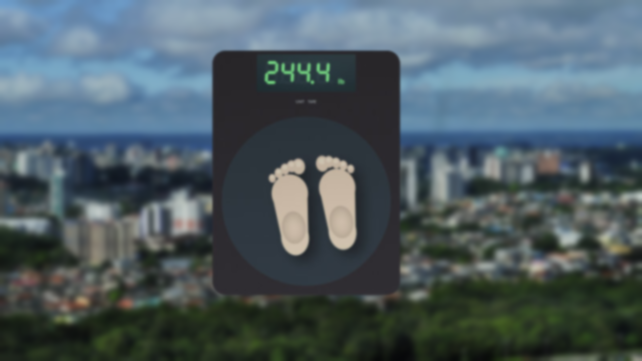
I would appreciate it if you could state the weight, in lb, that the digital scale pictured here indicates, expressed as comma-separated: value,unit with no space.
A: 244.4,lb
